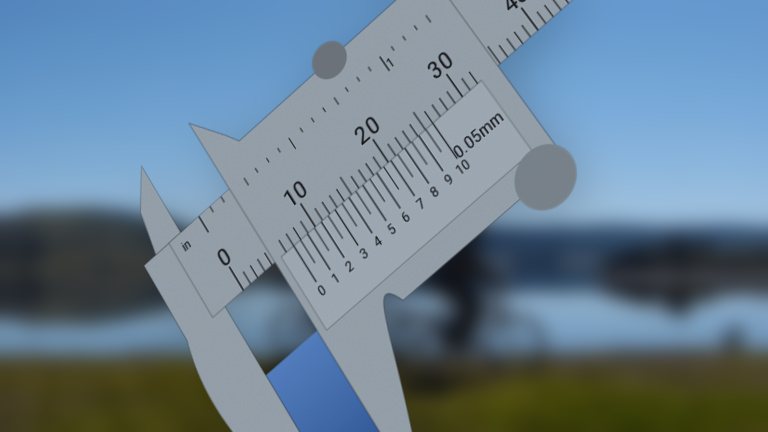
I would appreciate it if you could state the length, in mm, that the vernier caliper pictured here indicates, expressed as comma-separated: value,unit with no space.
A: 7.0,mm
